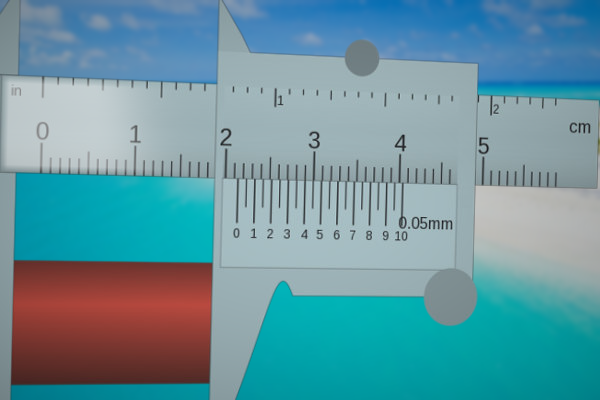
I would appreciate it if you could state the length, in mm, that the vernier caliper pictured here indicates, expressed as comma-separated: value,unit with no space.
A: 21.4,mm
